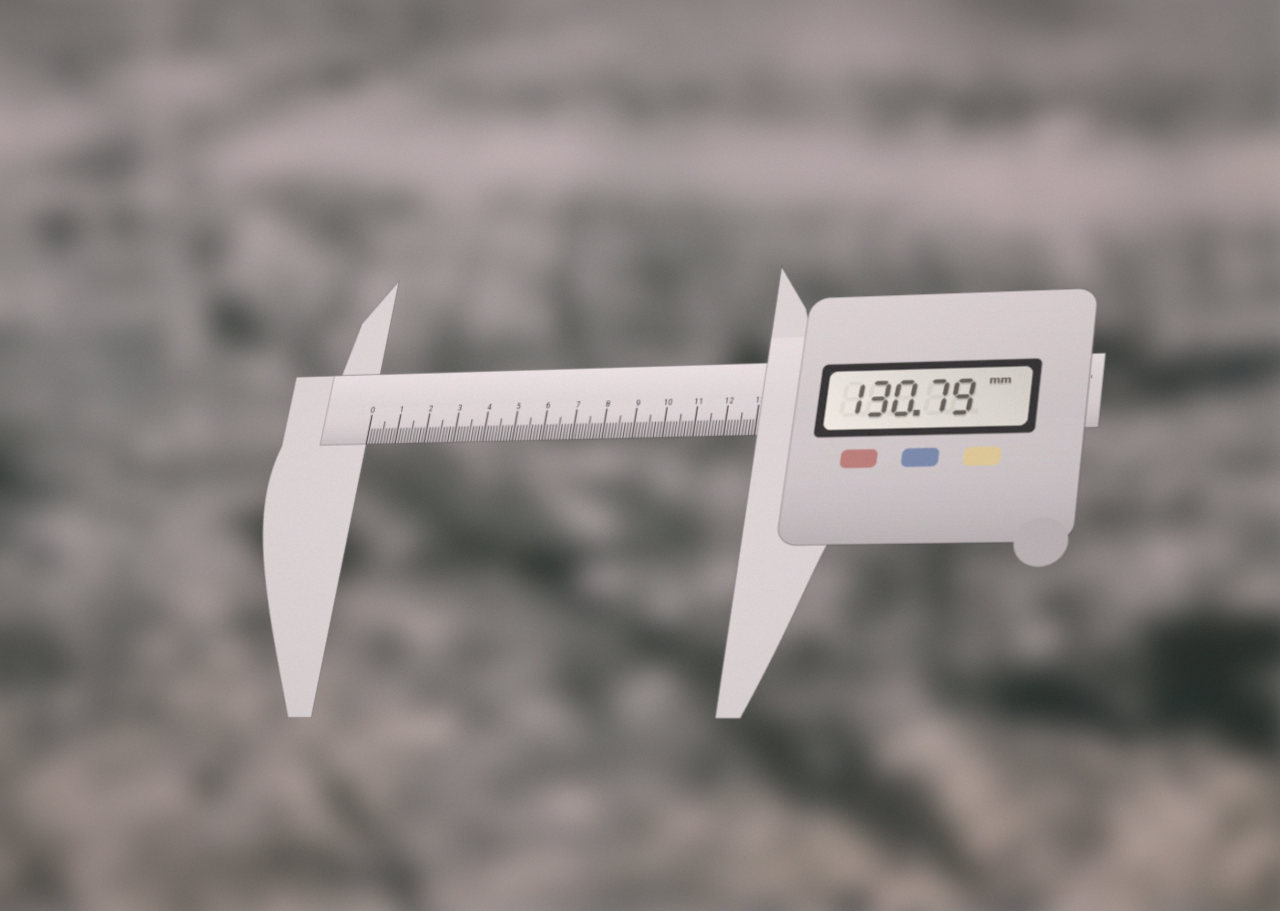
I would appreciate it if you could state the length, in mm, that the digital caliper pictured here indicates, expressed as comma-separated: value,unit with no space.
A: 130.79,mm
